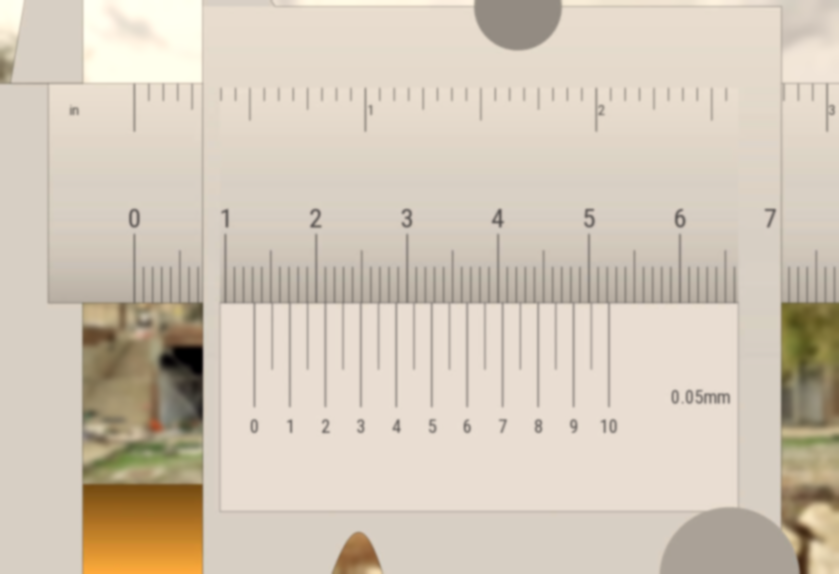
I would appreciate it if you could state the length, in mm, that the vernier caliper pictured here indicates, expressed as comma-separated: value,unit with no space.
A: 13.2,mm
